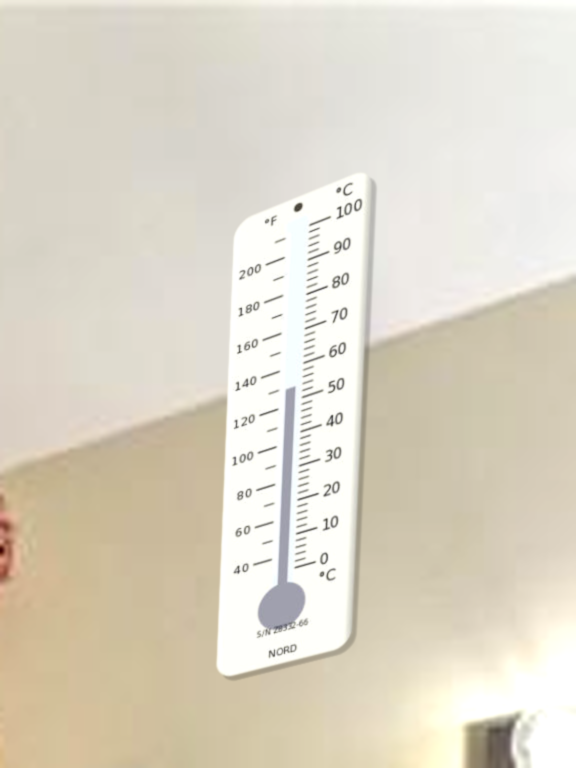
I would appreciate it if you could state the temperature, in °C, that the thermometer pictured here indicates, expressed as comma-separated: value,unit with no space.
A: 54,°C
